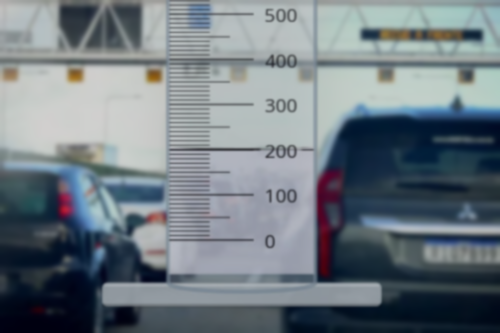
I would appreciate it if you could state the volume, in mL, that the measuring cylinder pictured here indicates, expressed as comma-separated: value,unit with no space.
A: 200,mL
